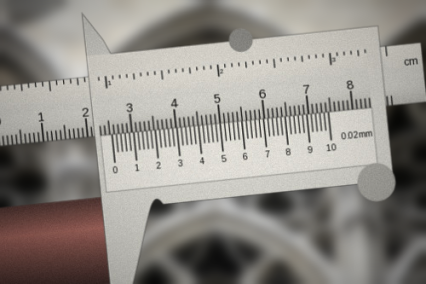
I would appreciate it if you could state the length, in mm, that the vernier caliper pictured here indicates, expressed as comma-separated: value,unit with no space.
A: 25.5,mm
